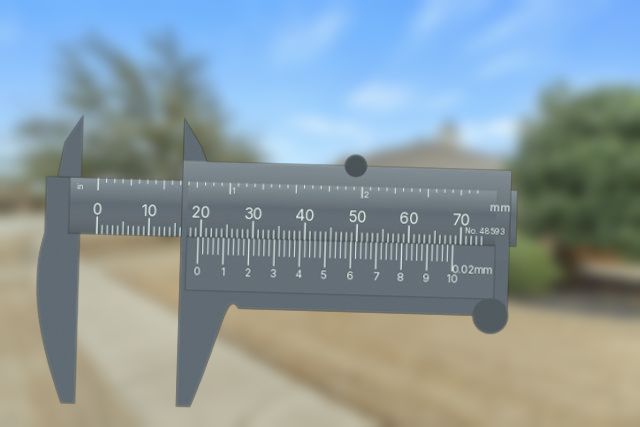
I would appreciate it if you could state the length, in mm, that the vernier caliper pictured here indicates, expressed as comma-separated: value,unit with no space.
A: 19.5,mm
